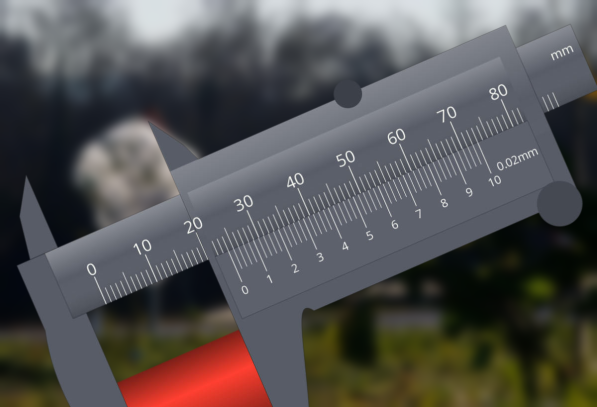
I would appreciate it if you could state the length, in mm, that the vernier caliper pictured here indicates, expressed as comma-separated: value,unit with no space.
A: 24.0,mm
